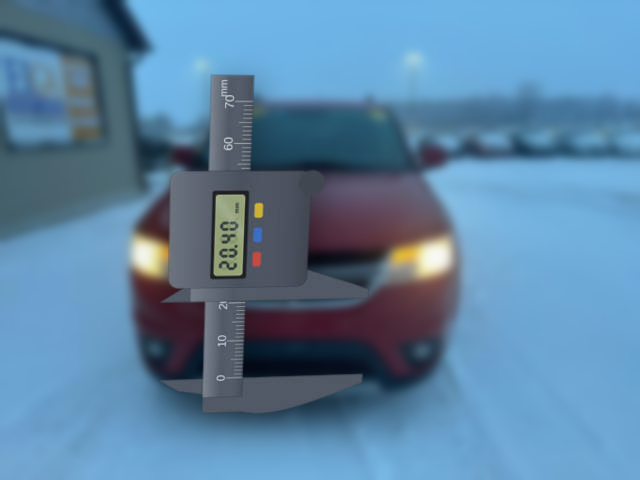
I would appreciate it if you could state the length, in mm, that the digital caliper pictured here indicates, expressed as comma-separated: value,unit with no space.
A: 20.40,mm
